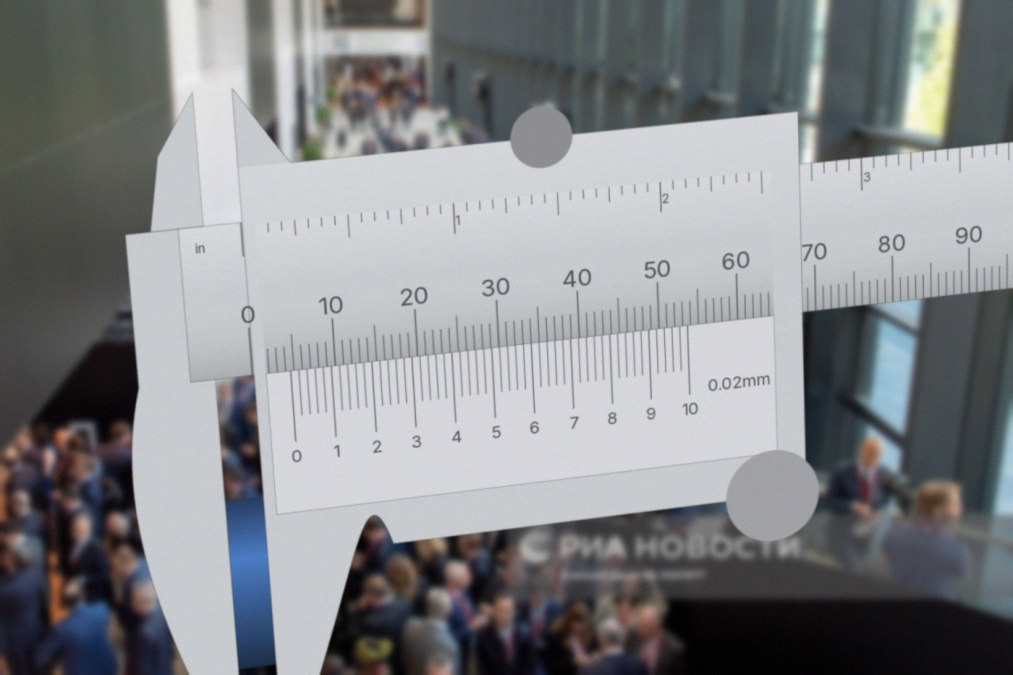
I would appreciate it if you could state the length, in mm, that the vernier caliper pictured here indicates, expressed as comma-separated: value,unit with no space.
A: 4.6,mm
